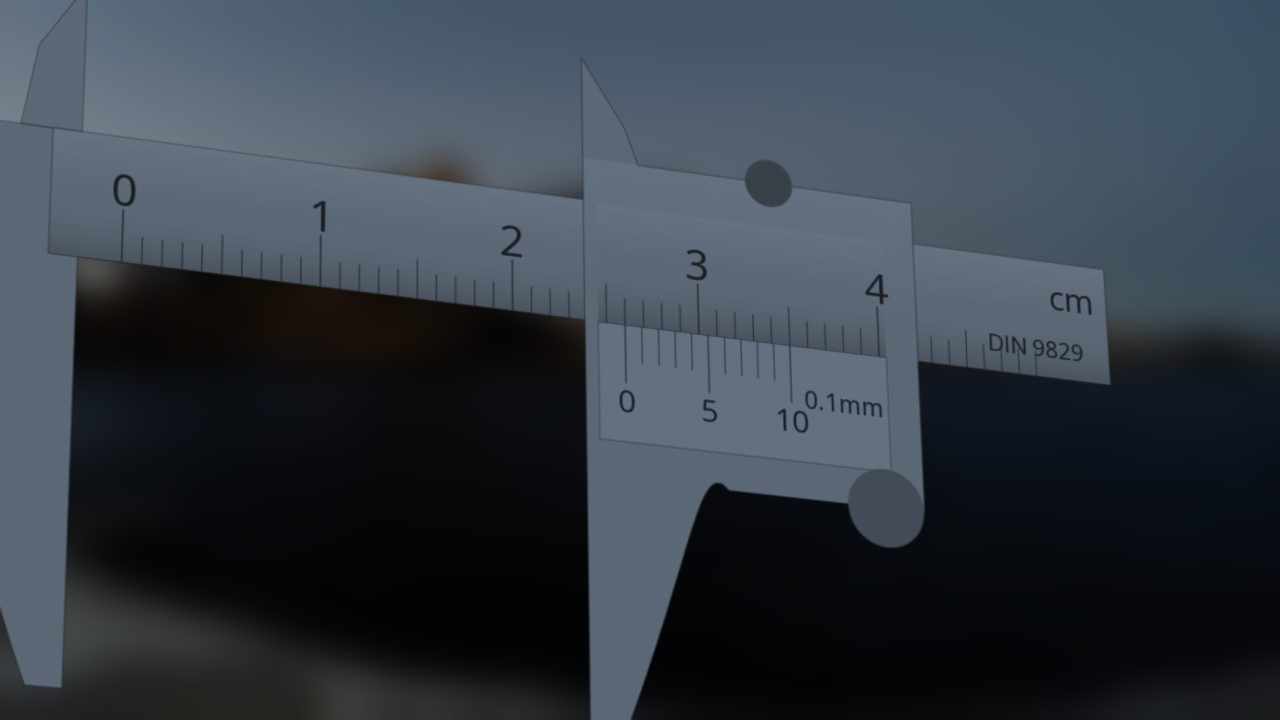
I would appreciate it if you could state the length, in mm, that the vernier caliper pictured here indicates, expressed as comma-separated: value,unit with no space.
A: 26.0,mm
